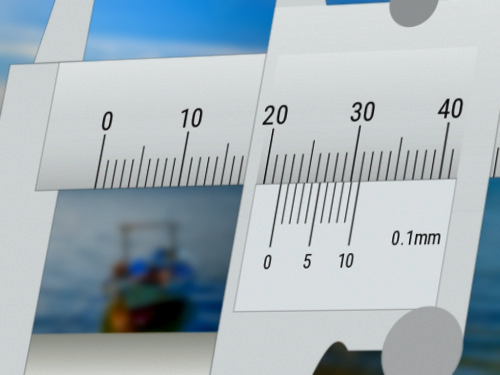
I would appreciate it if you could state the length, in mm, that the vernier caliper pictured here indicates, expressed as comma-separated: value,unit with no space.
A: 22.0,mm
